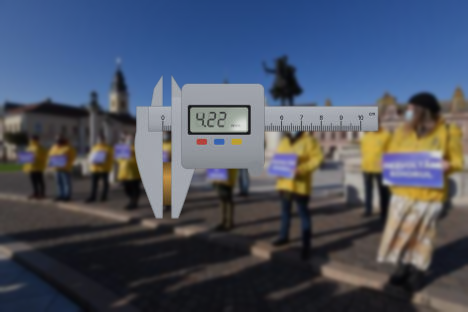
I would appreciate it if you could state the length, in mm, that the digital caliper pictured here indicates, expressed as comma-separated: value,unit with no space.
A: 4.22,mm
